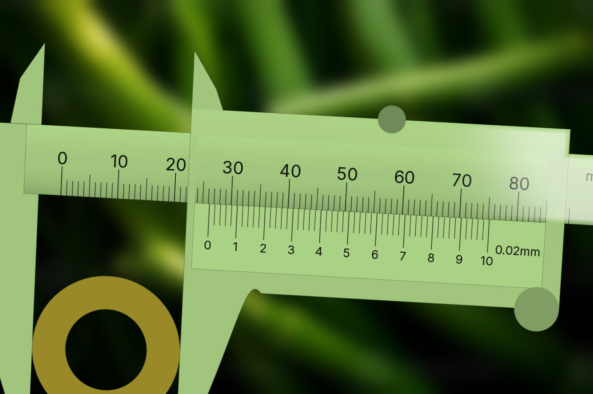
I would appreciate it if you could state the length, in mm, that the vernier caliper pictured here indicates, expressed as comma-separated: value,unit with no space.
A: 26.2,mm
